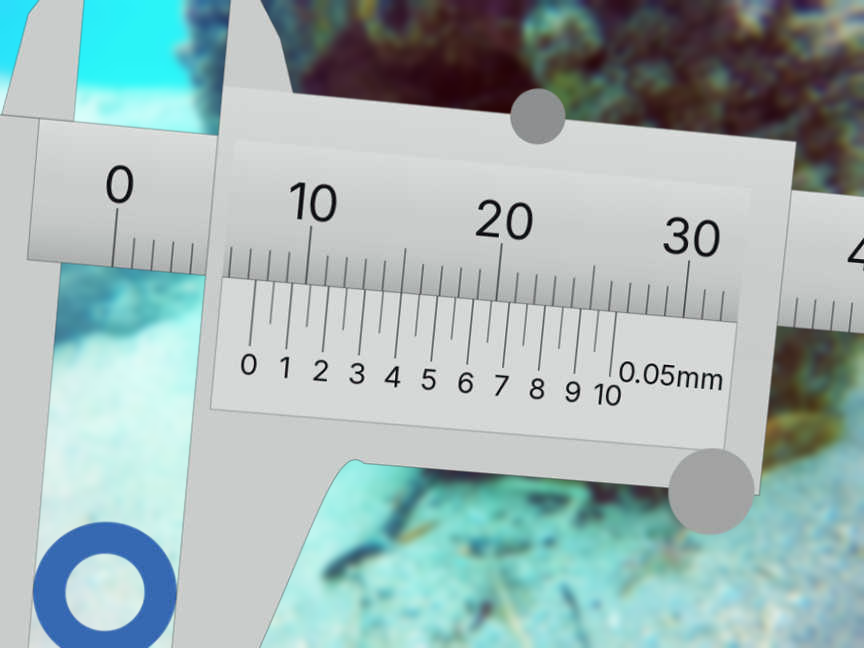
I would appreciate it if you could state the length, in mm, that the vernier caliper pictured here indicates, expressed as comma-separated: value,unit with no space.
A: 7.4,mm
